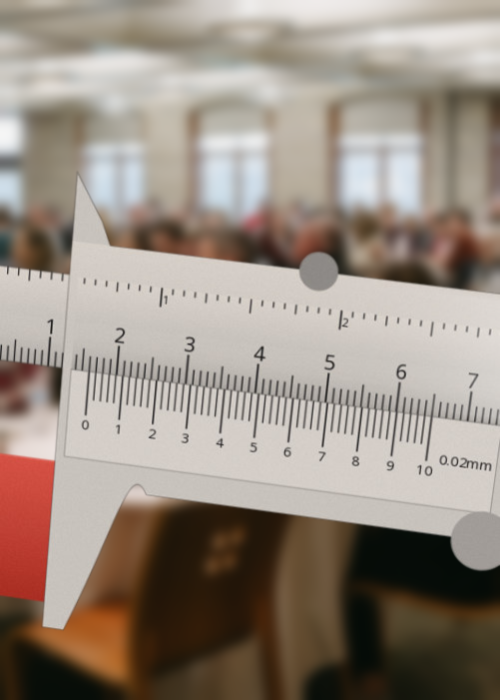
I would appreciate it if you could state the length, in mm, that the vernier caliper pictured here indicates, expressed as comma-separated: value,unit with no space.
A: 16.0,mm
